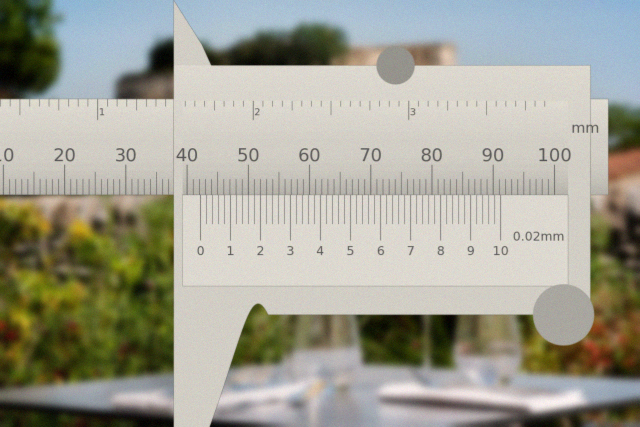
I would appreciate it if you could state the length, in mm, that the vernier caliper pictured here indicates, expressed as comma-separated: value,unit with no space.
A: 42.2,mm
